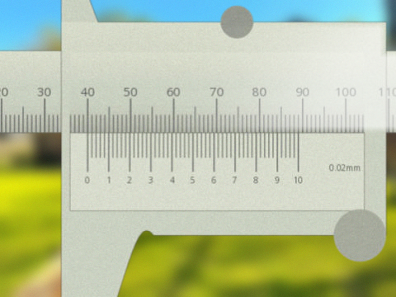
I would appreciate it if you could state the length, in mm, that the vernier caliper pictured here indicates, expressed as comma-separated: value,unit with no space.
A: 40.0,mm
